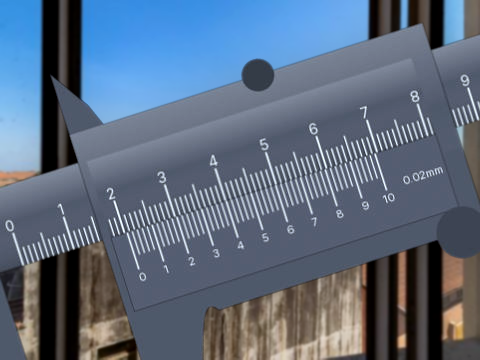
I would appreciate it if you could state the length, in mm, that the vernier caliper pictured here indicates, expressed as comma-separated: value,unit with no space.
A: 20.5,mm
